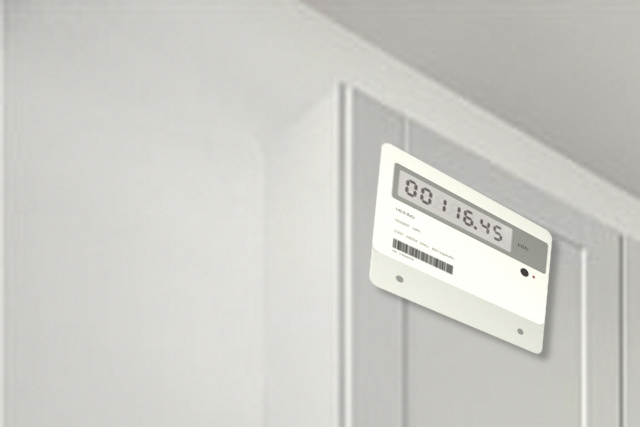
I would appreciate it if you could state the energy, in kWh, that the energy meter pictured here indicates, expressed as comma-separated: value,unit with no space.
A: 116.45,kWh
